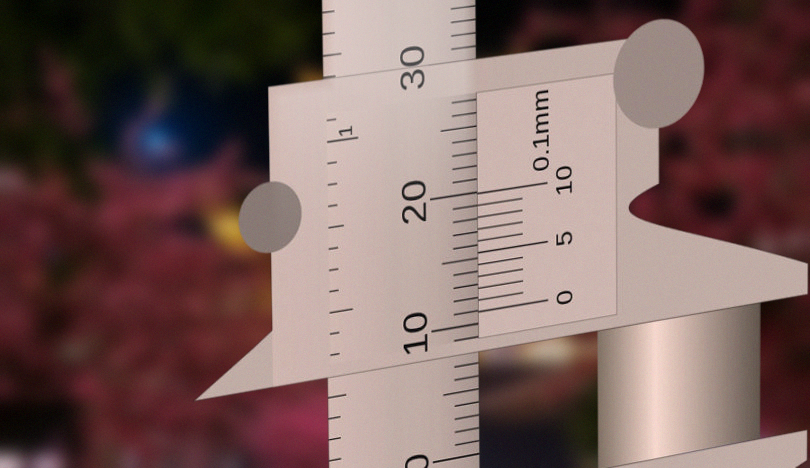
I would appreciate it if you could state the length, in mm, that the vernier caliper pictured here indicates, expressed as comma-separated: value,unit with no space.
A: 10.9,mm
